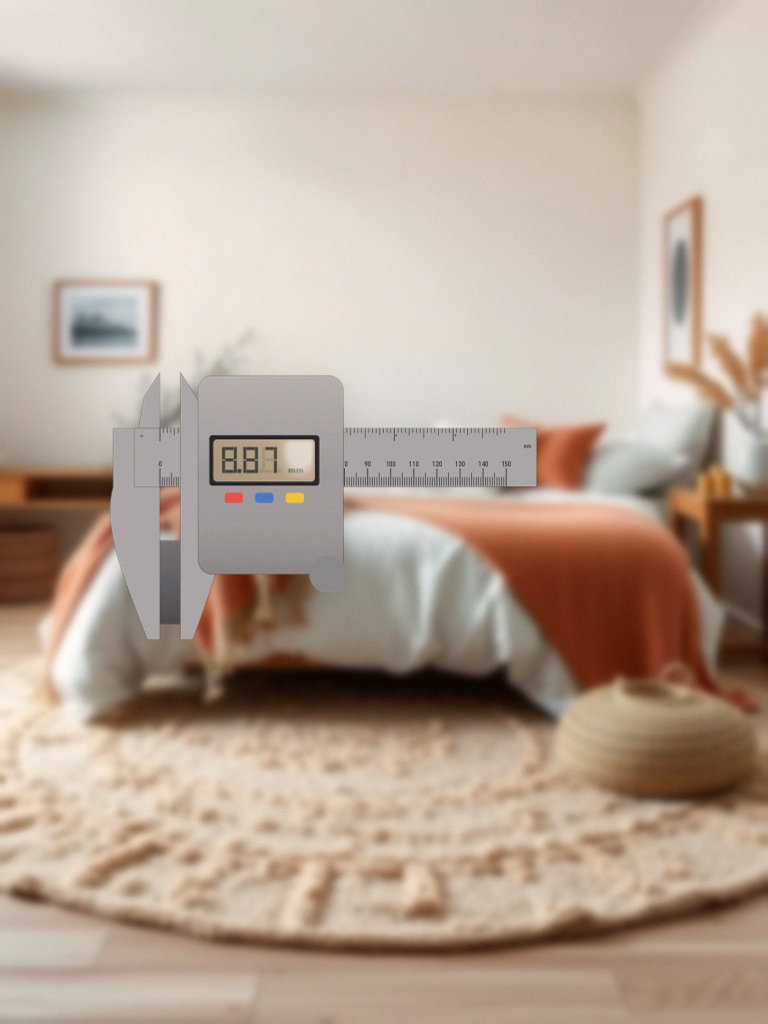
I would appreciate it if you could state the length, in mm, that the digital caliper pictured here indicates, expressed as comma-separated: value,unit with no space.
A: 8.87,mm
